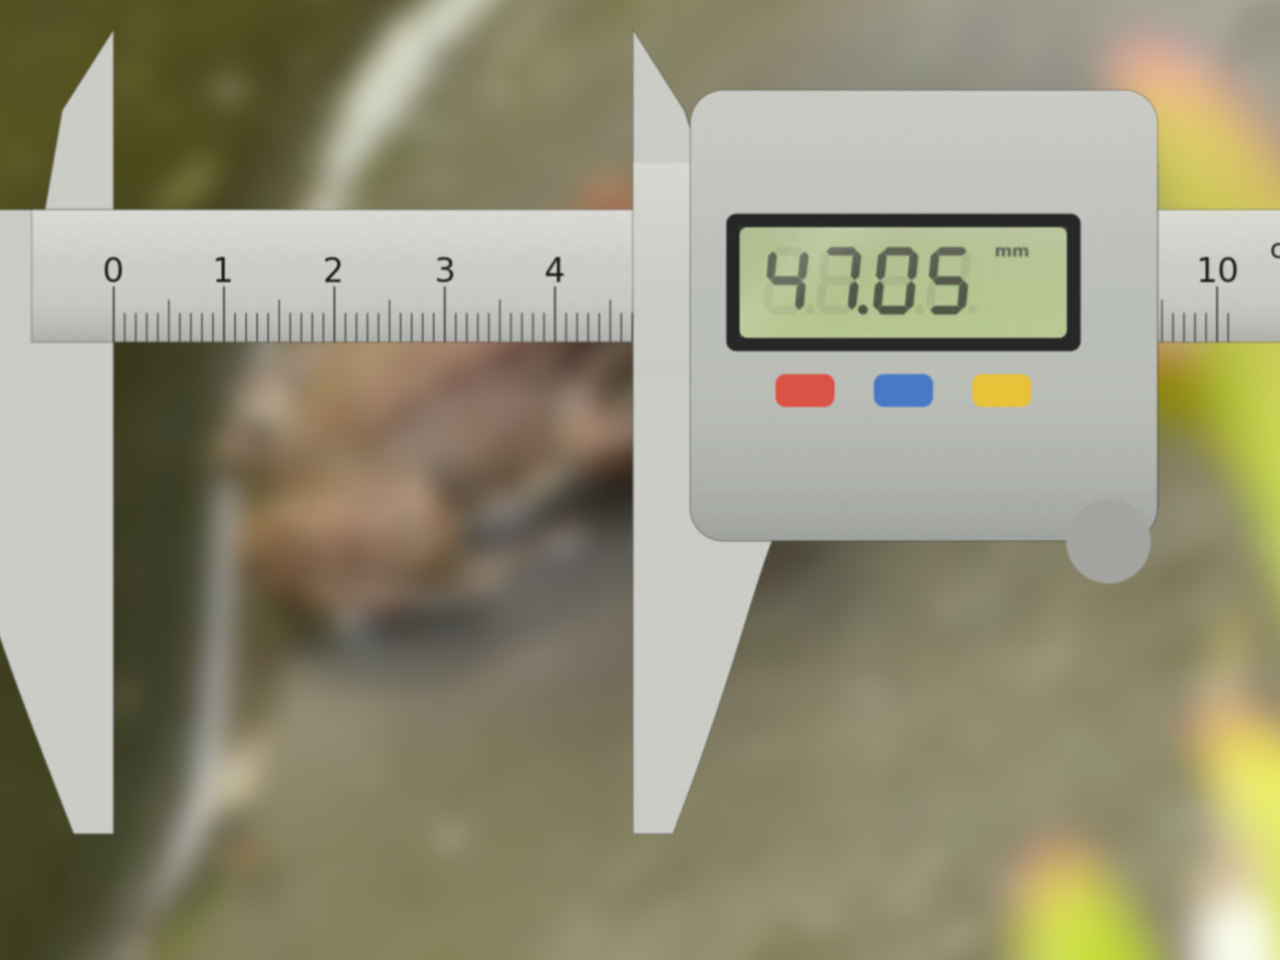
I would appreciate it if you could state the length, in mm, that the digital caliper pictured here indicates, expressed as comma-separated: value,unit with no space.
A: 47.05,mm
